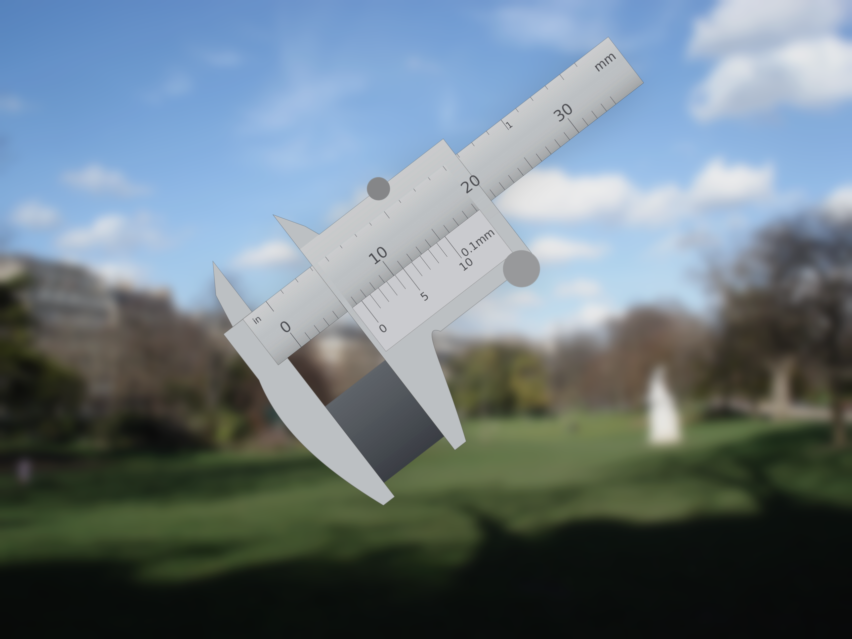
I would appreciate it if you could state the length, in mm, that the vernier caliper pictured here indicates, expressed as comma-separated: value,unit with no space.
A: 6.5,mm
